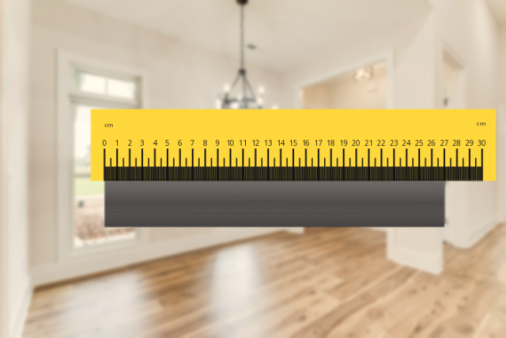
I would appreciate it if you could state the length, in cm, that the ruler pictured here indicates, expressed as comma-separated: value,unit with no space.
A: 27,cm
